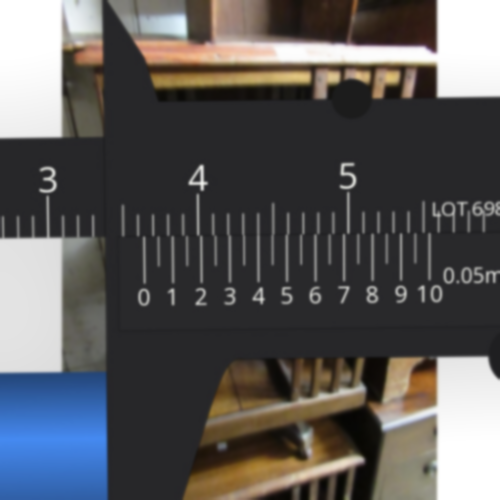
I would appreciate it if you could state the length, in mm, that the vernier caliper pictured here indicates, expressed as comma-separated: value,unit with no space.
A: 36.4,mm
